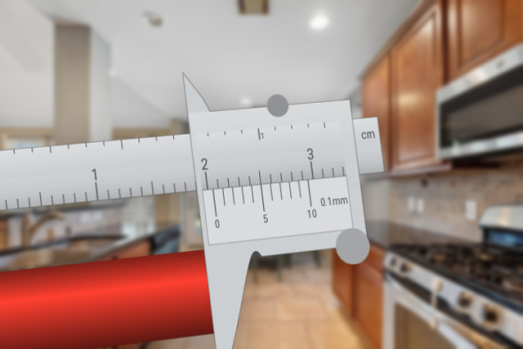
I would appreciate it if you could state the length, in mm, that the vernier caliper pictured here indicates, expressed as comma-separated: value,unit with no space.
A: 20.5,mm
